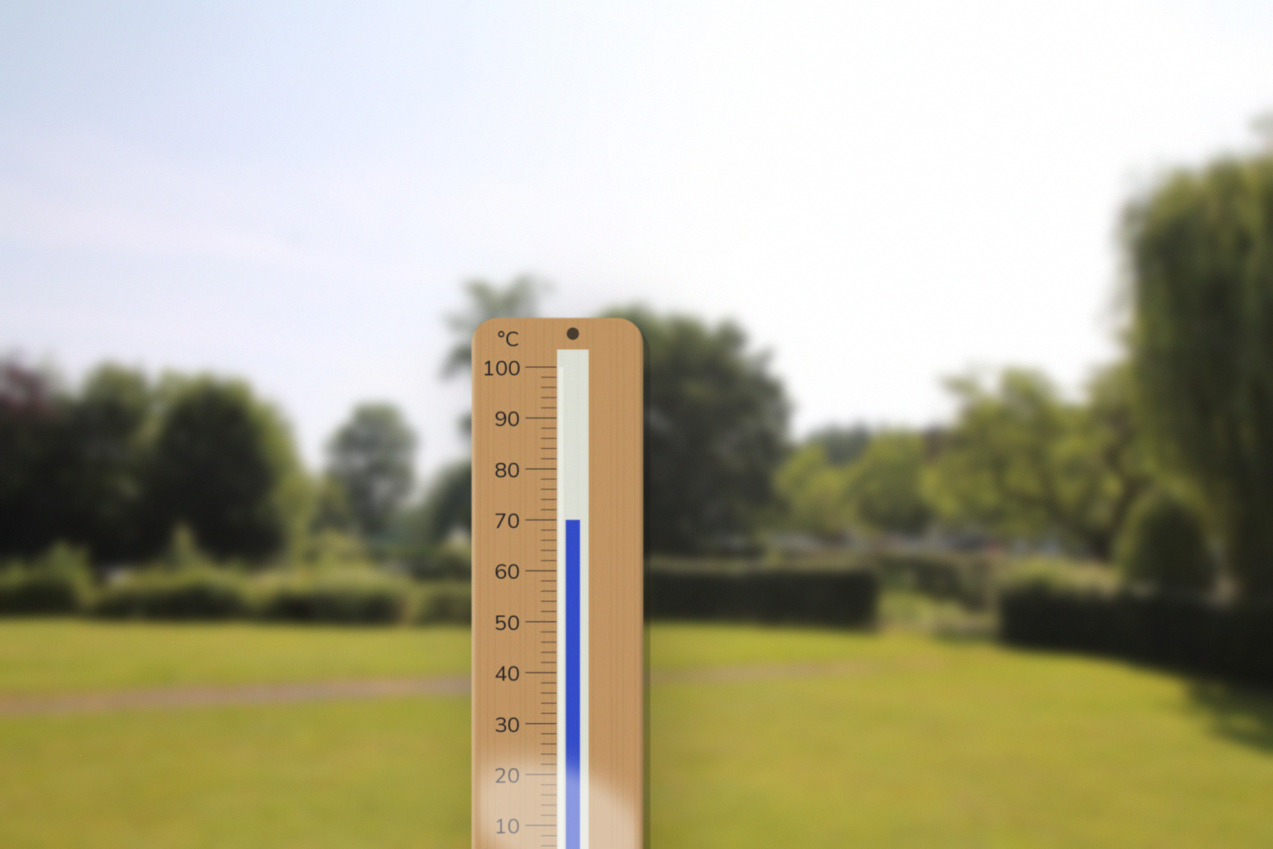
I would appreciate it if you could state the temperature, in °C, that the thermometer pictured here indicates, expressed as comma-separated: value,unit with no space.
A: 70,°C
